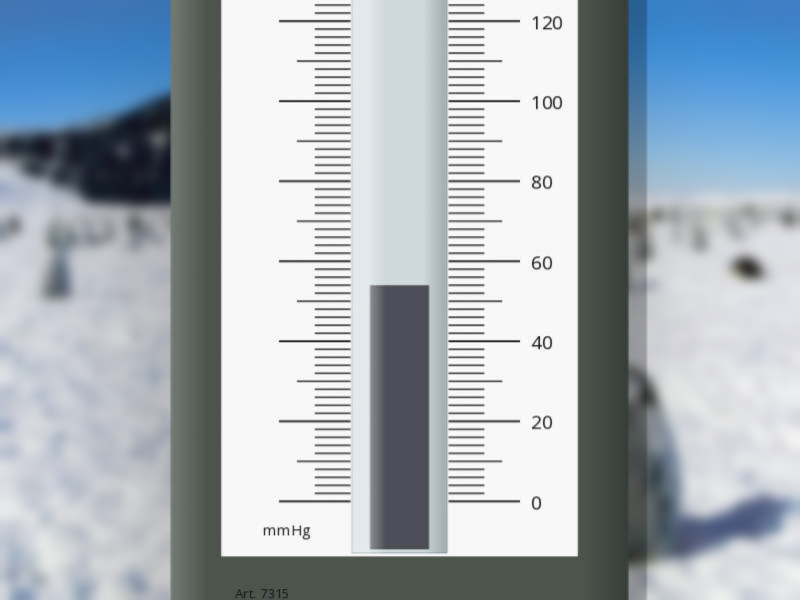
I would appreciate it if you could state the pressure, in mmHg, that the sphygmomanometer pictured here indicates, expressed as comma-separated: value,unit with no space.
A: 54,mmHg
